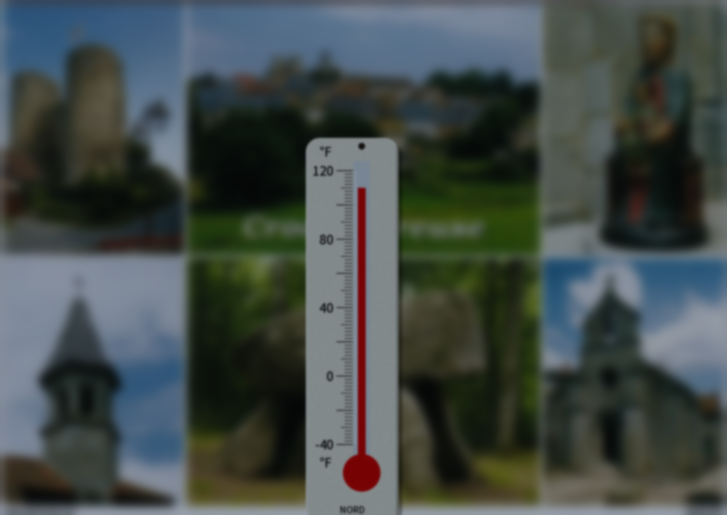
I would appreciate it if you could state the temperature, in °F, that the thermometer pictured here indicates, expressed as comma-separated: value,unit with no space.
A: 110,°F
